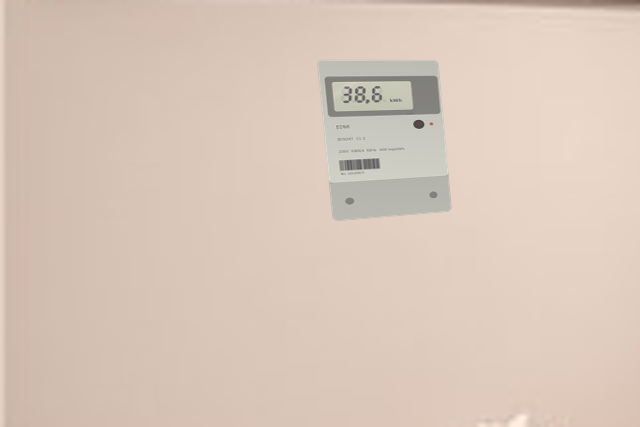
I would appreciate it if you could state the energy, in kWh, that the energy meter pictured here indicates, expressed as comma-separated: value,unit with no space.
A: 38.6,kWh
